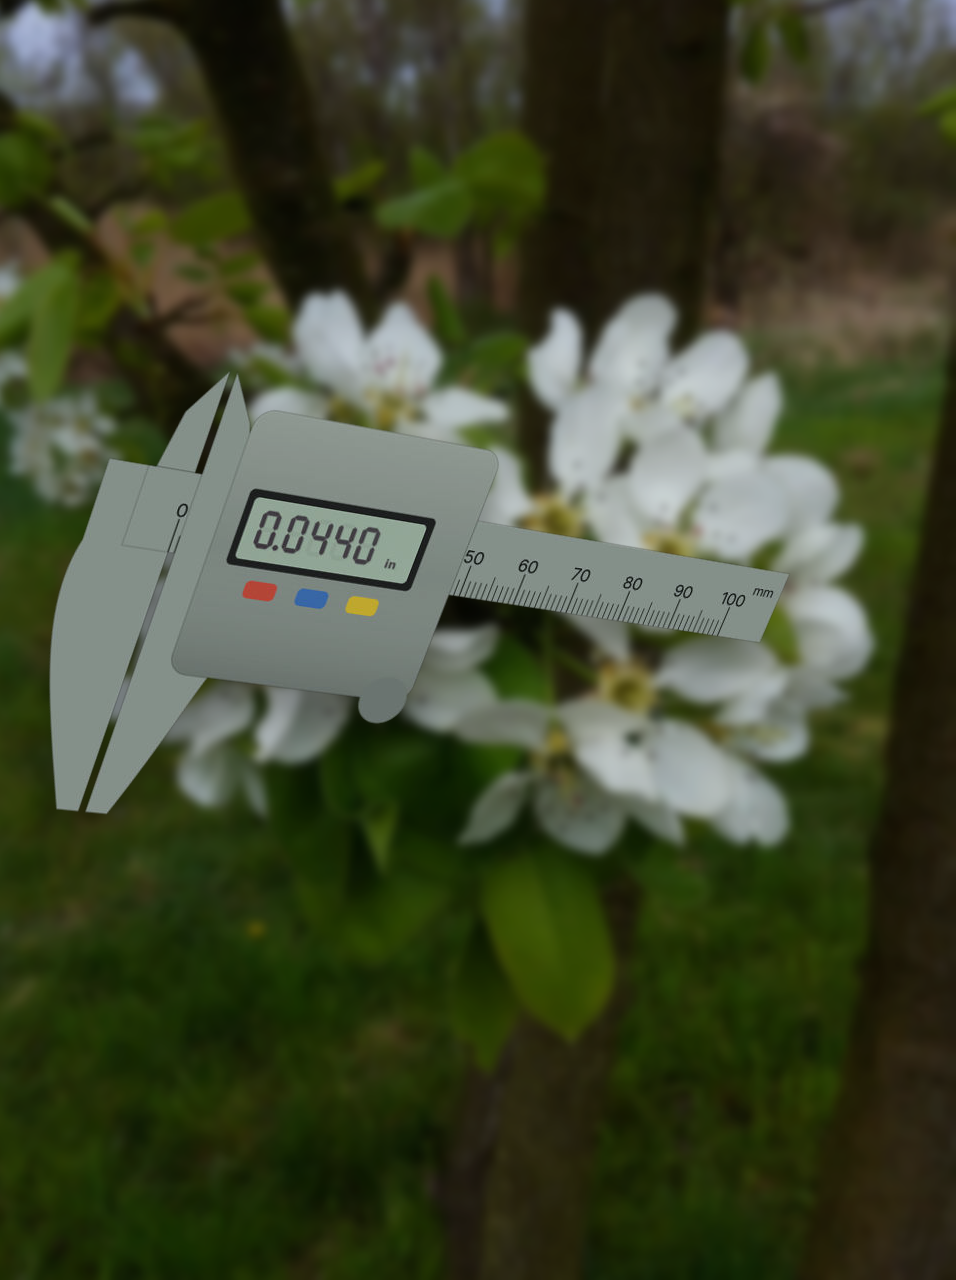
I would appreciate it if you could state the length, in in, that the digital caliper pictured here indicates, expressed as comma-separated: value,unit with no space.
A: 0.0440,in
